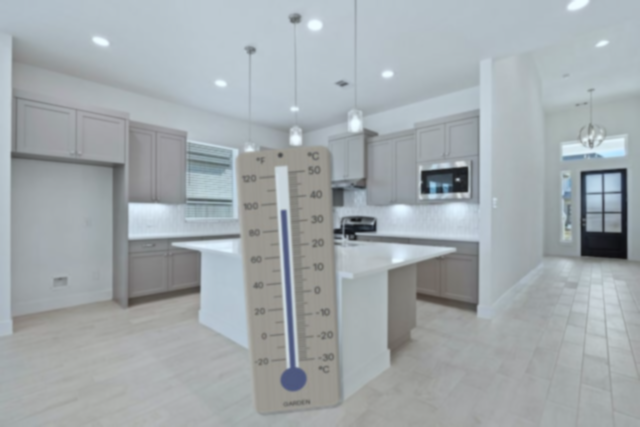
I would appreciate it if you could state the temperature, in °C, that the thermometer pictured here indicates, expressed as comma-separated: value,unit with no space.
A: 35,°C
